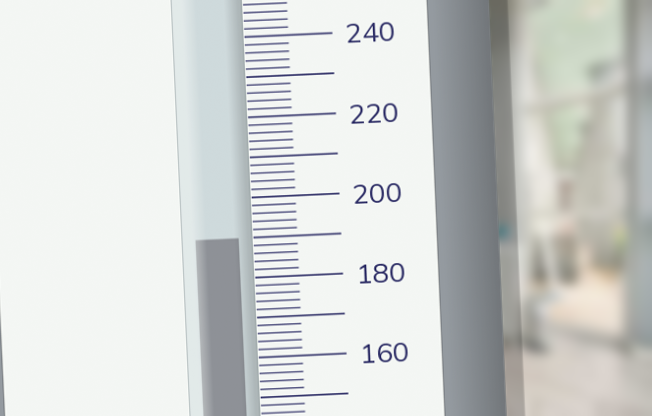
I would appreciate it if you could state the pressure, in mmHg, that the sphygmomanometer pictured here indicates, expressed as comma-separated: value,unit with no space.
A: 190,mmHg
